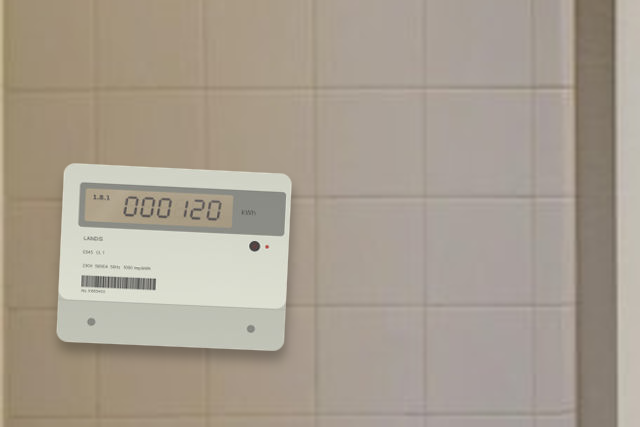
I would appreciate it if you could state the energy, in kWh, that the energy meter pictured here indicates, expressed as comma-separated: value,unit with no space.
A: 120,kWh
